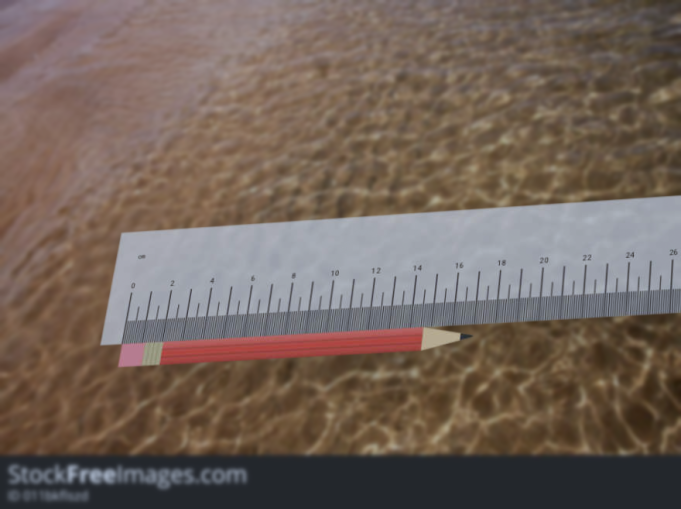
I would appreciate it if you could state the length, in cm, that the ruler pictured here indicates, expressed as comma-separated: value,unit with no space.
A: 17,cm
